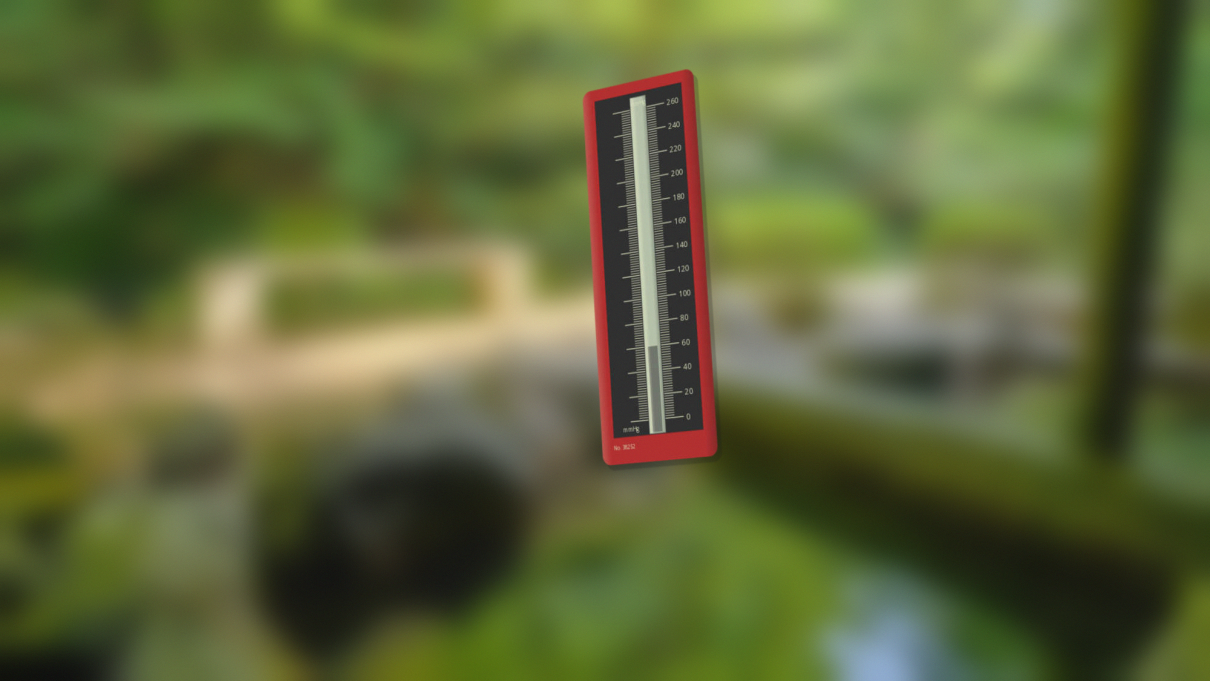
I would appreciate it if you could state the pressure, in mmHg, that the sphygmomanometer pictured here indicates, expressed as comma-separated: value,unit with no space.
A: 60,mmHg
